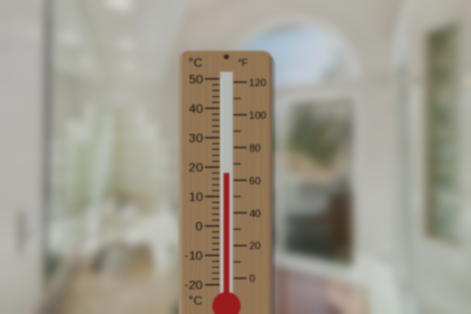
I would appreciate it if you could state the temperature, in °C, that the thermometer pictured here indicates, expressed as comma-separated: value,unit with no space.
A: 18,°C
